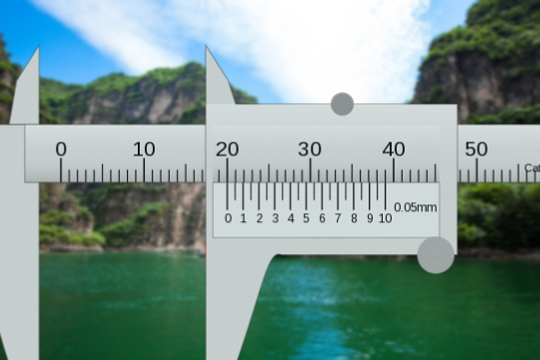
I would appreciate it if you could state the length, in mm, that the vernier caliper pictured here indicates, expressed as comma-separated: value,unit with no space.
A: 20.0,mm
